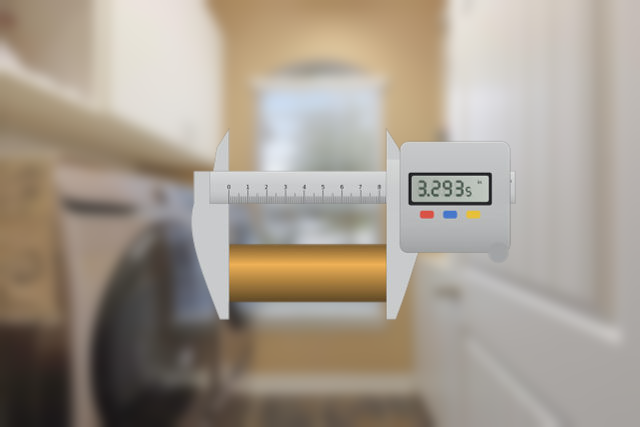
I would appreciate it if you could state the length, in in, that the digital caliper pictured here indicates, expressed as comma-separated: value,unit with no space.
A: 3.2935,in
